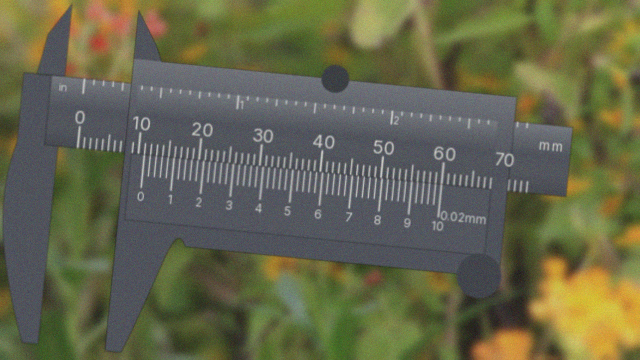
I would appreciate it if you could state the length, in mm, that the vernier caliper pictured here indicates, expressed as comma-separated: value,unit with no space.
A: 11.0,mm
